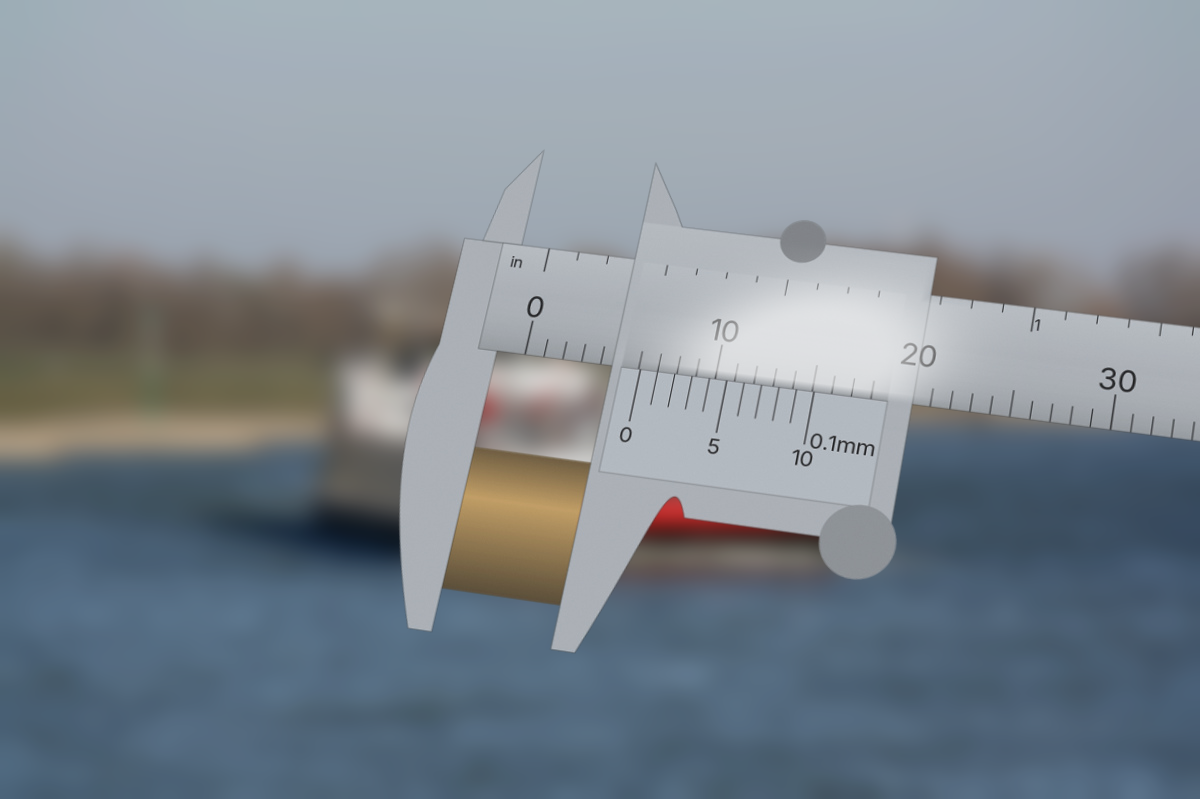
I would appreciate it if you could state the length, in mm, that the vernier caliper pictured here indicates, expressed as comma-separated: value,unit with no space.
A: 6.1,mm
